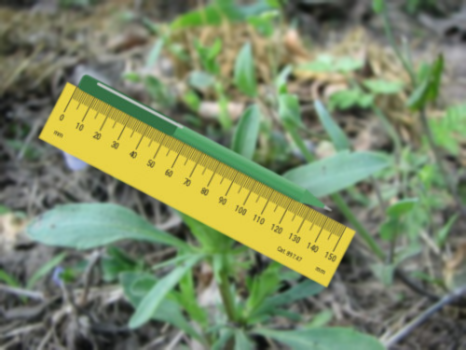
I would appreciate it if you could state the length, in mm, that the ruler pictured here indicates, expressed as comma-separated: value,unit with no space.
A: 140,mm
